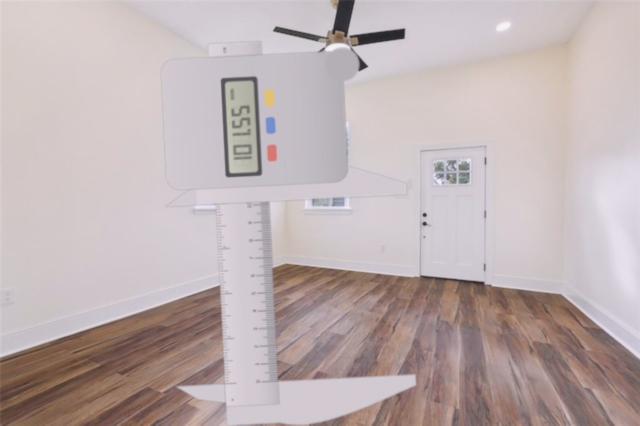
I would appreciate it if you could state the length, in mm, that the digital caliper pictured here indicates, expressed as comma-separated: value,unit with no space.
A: 101.55,mm
